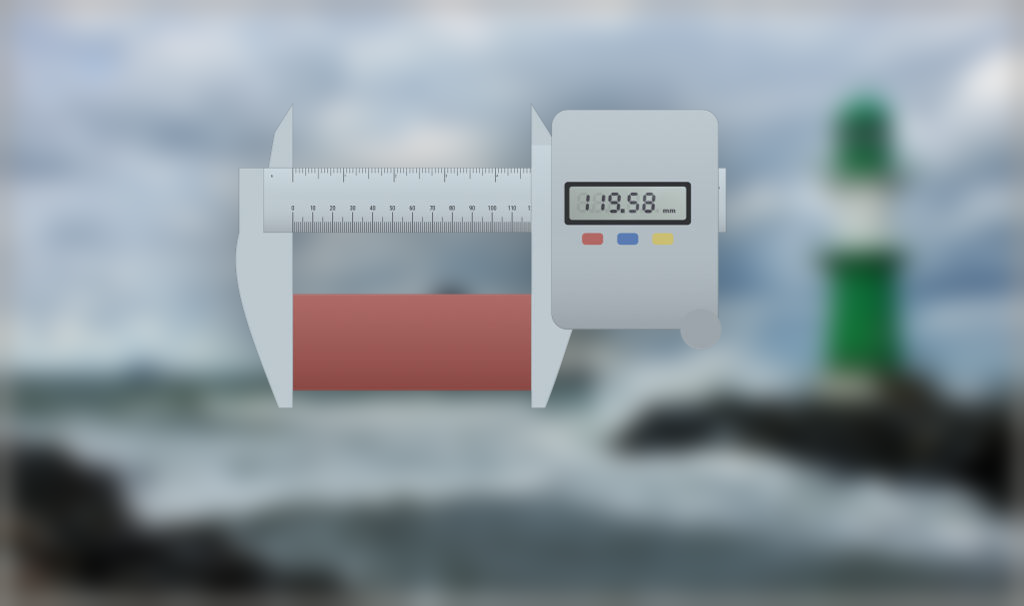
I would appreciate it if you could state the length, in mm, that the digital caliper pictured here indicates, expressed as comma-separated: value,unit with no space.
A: 119.58,mm
